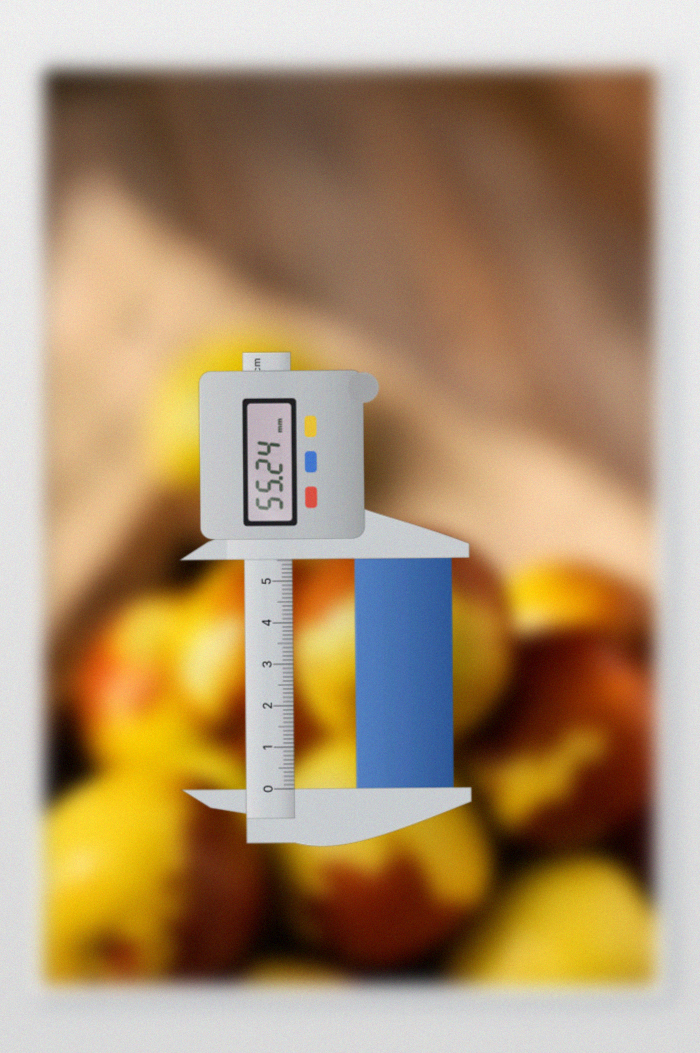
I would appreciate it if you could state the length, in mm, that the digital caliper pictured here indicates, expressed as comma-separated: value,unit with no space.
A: 55.24,mm
